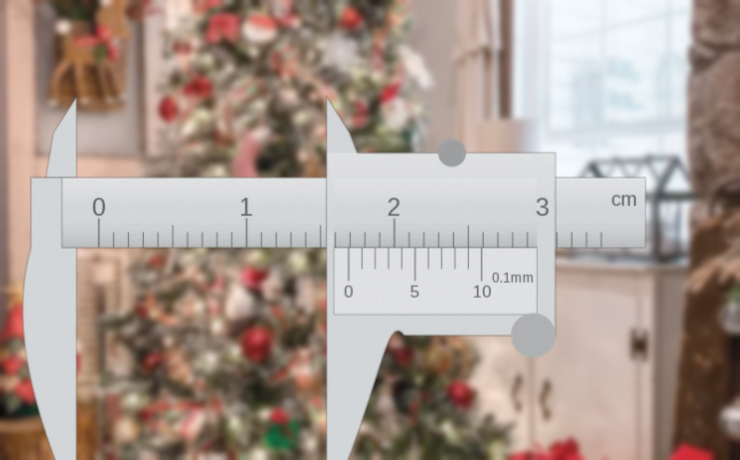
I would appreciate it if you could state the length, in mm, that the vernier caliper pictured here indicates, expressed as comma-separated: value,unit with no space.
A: 16.9,mm
